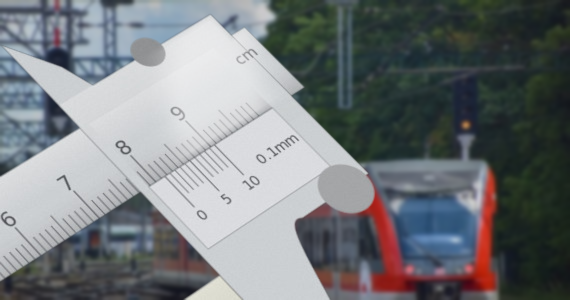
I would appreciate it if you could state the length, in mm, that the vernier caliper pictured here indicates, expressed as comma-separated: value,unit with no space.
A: 81.6,mm
